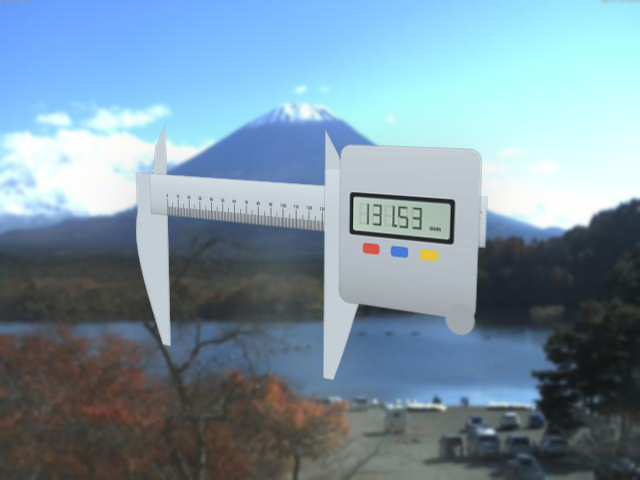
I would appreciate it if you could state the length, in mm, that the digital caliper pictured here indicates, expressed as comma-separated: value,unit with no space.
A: 131.53,mm
